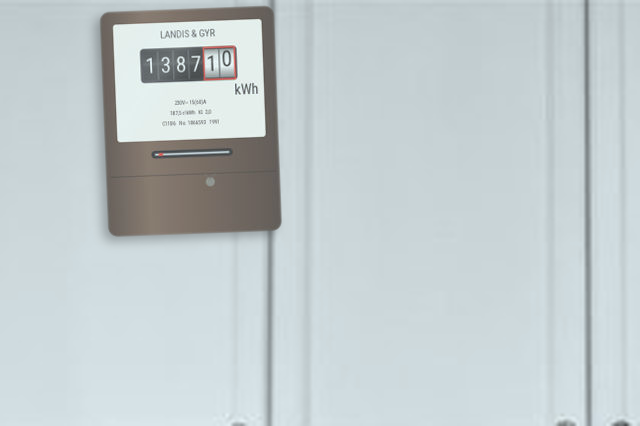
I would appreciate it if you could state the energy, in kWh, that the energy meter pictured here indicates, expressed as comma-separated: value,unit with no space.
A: 1387.10,kWh
